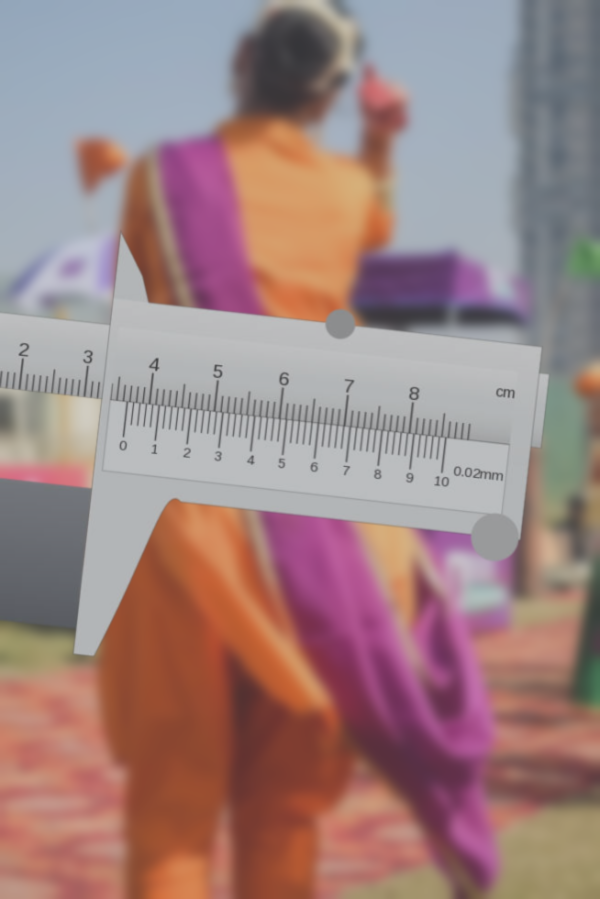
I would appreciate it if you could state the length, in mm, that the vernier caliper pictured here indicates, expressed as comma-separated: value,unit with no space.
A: 36.6,mm
